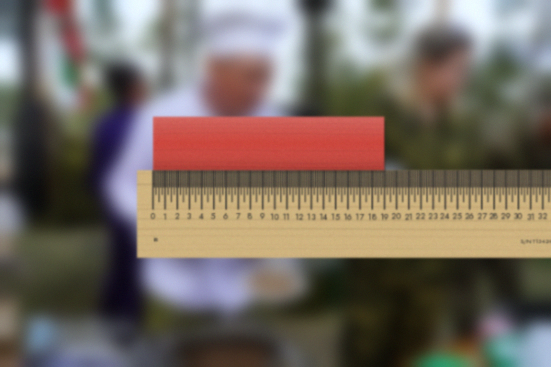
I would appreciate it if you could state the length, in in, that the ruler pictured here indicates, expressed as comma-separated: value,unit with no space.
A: 19,in
